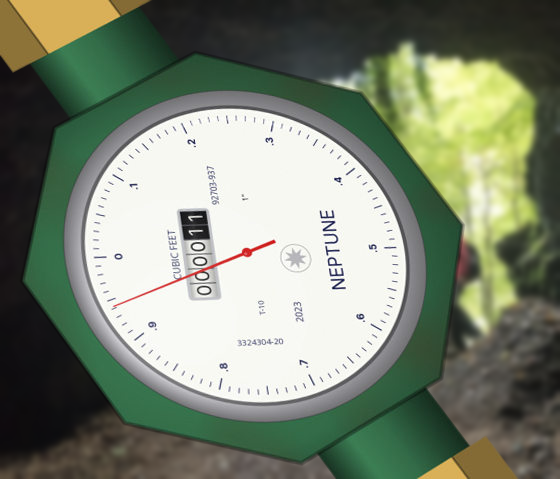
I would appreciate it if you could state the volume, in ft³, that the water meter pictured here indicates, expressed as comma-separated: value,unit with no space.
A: 10.94,ft³
